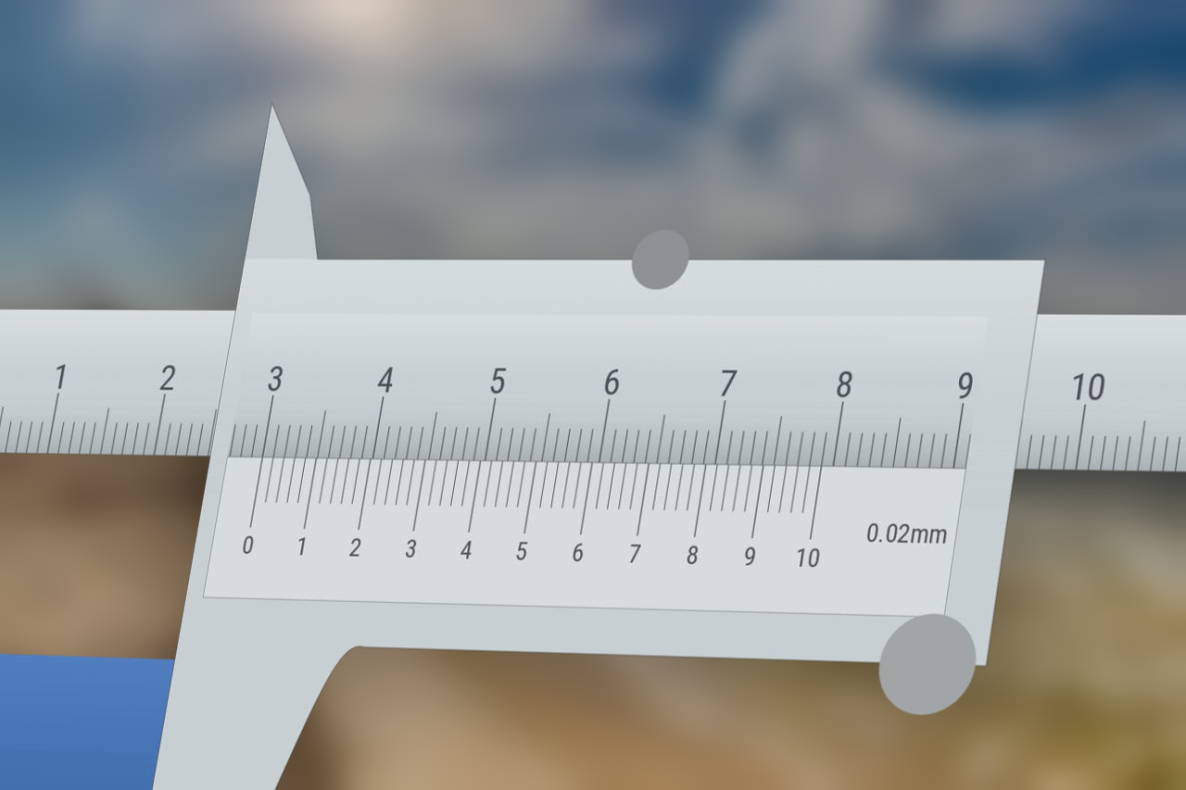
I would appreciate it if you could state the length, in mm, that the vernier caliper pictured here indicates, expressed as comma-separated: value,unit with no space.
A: 30.0,mm
